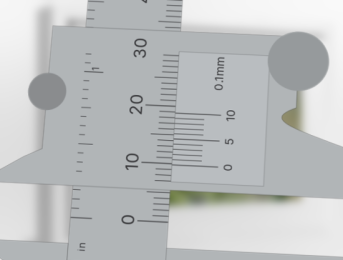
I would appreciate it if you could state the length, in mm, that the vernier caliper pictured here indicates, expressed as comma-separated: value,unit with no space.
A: 9.8,mm
